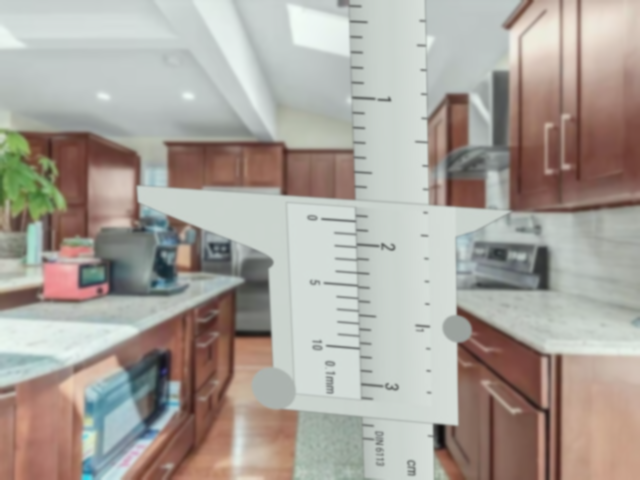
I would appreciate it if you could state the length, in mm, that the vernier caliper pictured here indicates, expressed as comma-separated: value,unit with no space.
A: 18.4,mm
